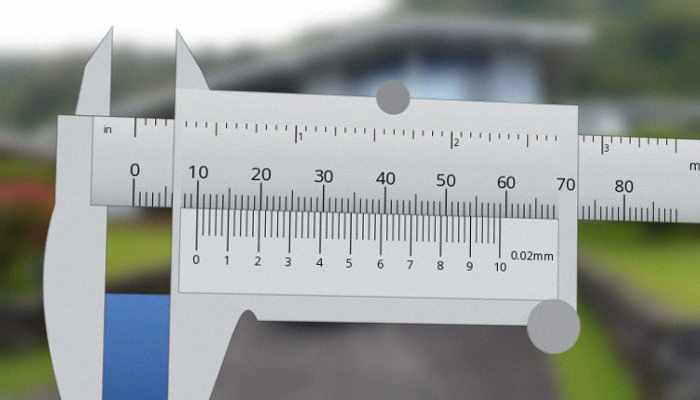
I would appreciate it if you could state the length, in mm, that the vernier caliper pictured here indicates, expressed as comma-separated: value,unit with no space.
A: 10.0,mm
